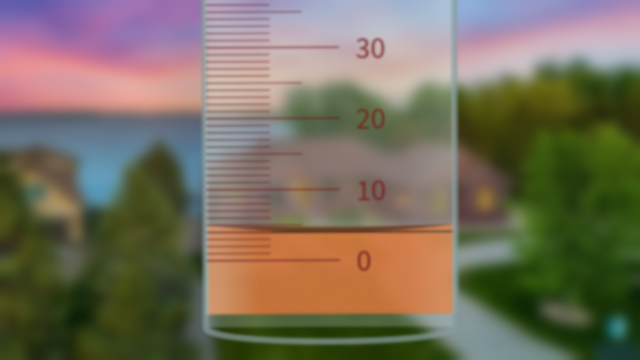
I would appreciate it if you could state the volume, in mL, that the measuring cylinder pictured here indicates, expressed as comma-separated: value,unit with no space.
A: 4,mL
